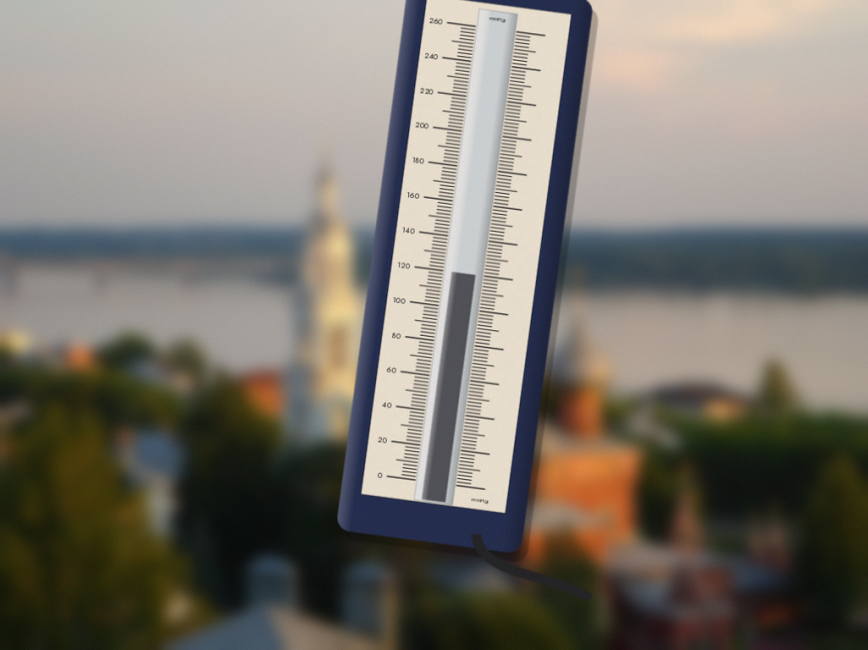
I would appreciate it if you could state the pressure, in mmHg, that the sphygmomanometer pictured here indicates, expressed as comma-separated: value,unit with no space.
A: 120,mmHg
